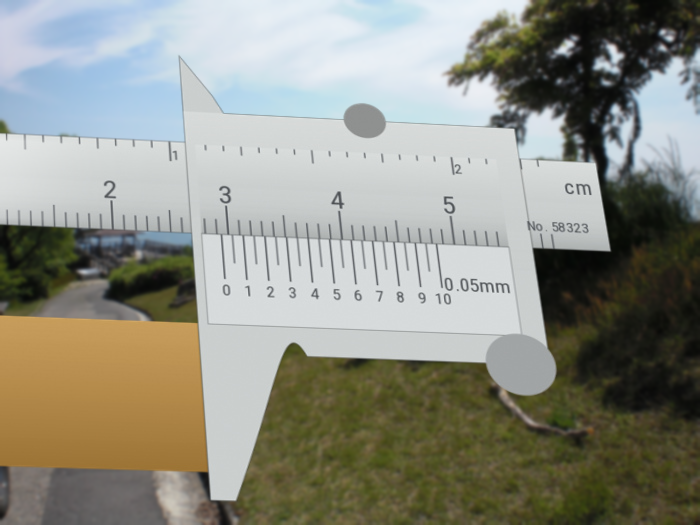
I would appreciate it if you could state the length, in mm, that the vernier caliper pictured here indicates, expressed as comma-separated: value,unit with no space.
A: 29.4,mm
